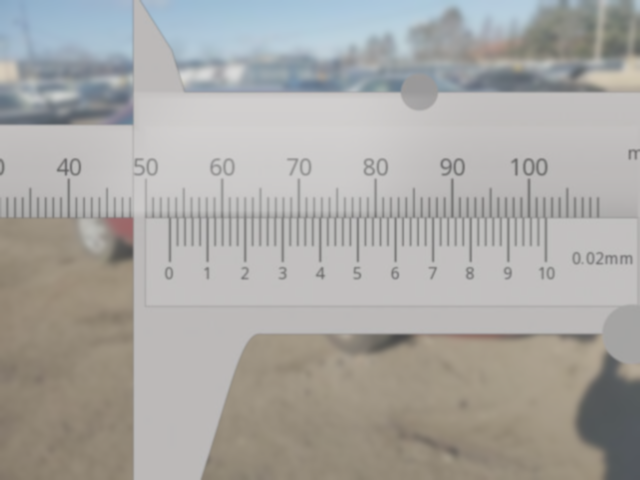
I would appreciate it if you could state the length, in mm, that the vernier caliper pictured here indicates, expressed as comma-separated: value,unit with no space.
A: 53.2,mm
